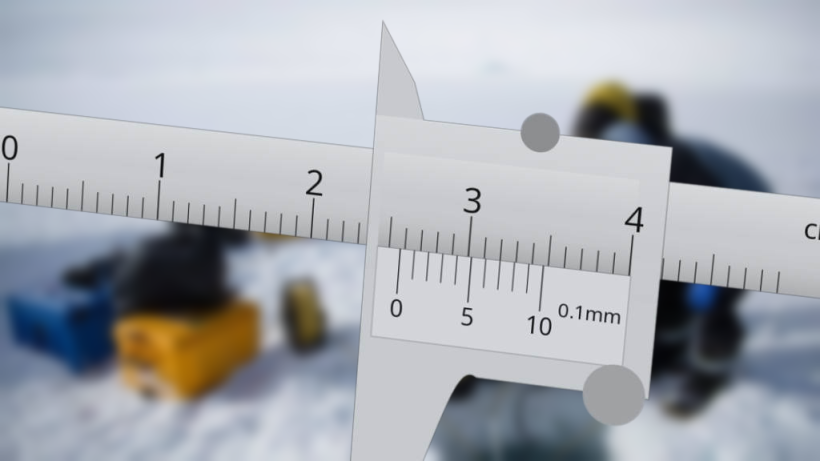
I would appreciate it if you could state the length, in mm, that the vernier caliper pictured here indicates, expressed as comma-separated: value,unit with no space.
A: 25.7,mm
